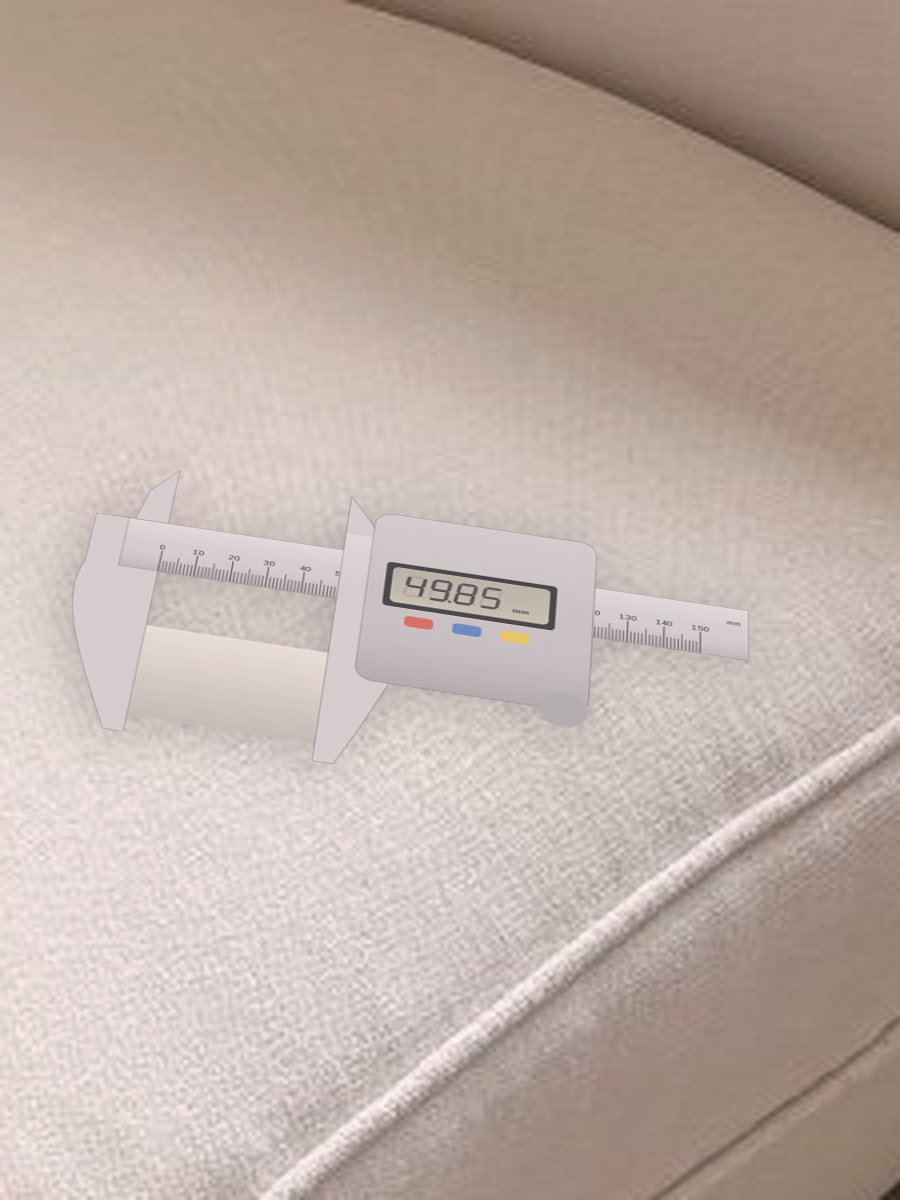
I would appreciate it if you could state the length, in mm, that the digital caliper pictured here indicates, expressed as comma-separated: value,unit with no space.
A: 49.85,mm
